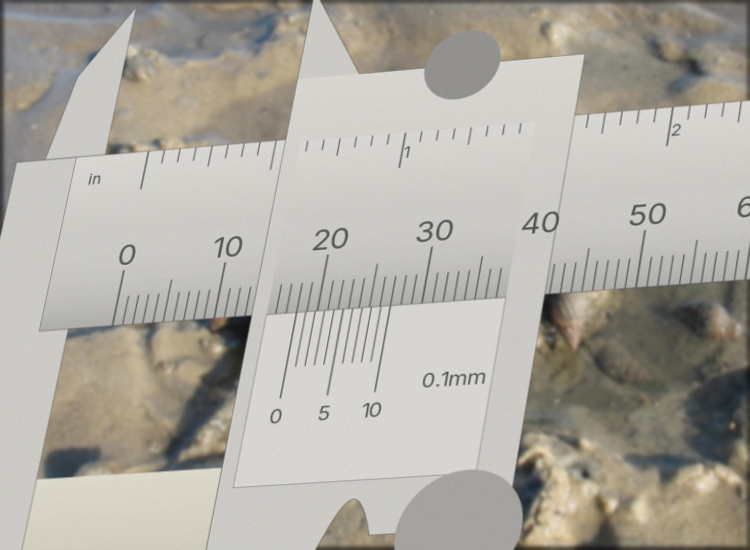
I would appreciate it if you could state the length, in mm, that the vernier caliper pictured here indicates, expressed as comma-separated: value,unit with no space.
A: 18.0,mm
